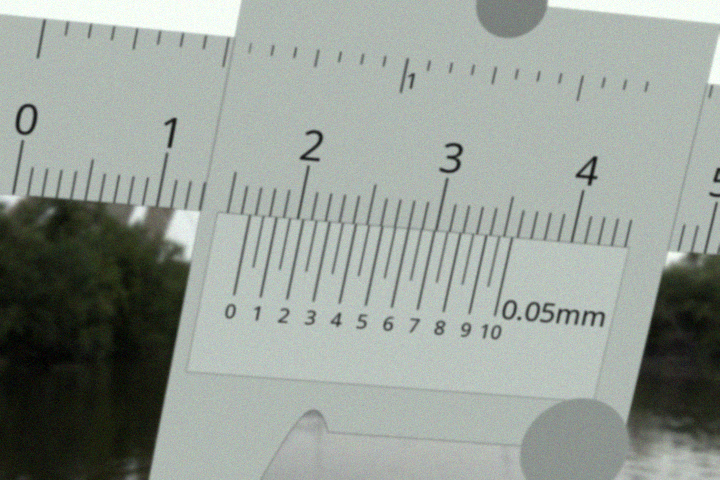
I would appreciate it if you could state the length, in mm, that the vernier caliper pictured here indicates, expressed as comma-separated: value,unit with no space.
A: 16.6,mm
